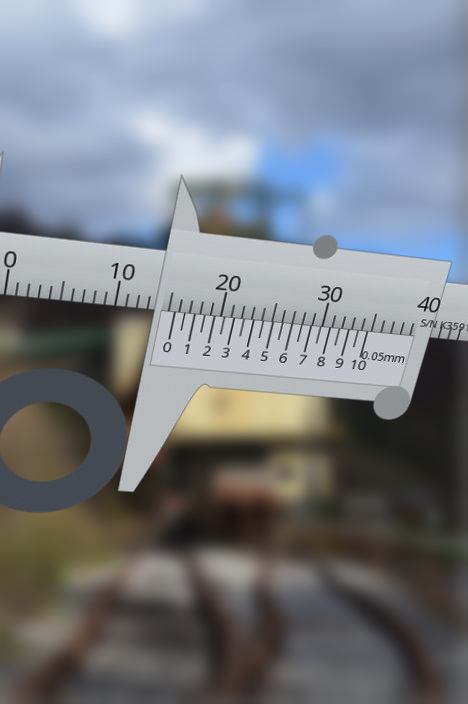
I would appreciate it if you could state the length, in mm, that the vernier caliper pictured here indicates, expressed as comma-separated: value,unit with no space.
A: 15.6,mm
